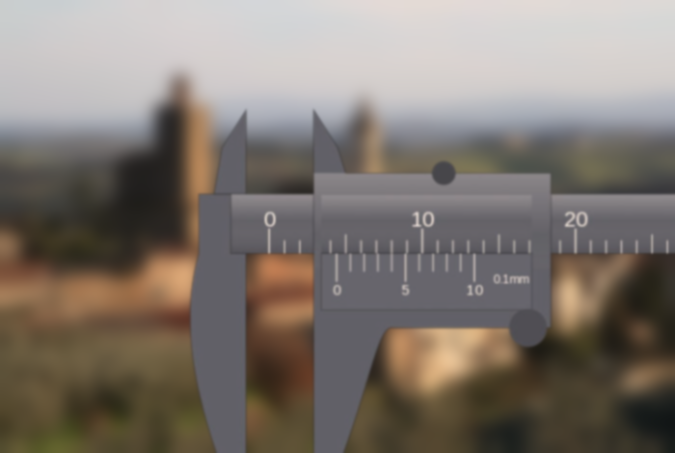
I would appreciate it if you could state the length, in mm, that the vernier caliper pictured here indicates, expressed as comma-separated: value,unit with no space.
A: 4.4,mm
